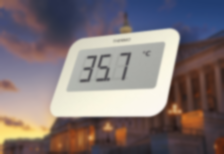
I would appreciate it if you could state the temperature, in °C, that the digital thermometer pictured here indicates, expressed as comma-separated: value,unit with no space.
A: 35.7,°C
